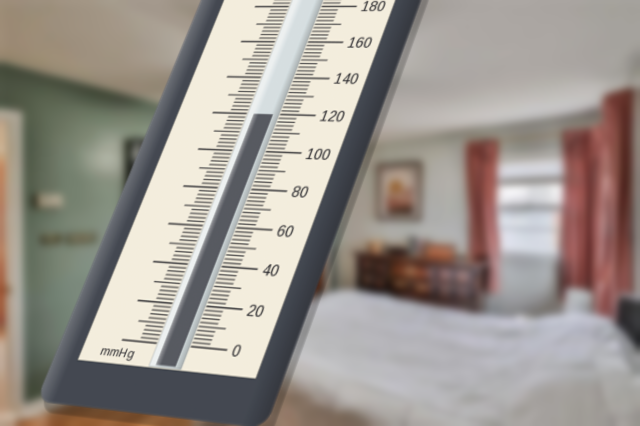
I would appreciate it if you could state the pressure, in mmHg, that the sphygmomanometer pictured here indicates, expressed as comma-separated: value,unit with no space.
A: 120,mmHg
